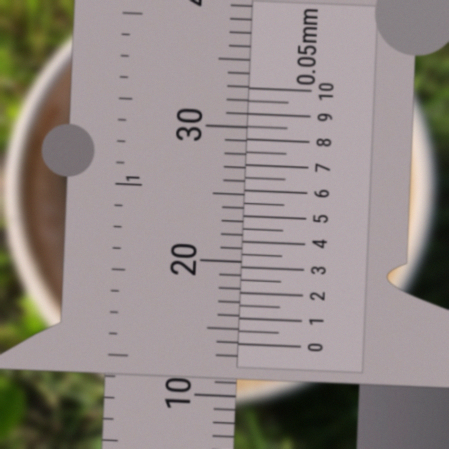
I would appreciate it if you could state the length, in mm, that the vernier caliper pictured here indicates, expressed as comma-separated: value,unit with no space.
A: 13.9,mm
